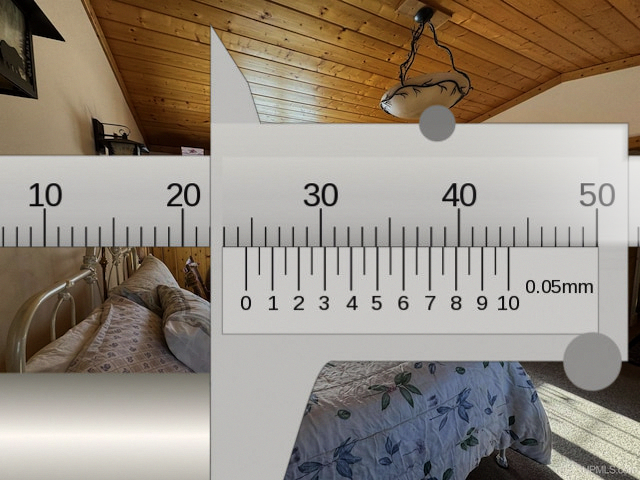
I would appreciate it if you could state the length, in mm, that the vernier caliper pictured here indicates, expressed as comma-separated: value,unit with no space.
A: 24.6,mm
